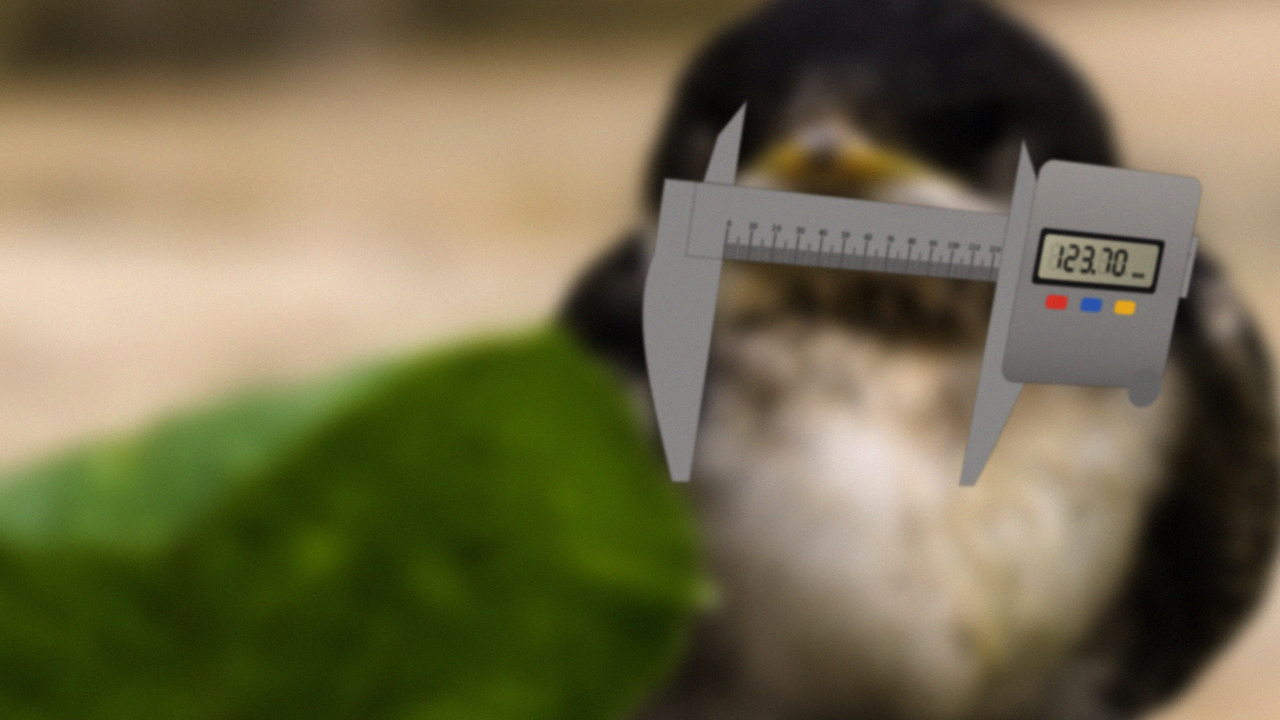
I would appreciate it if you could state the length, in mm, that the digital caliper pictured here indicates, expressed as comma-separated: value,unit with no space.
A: 123.70,mm
